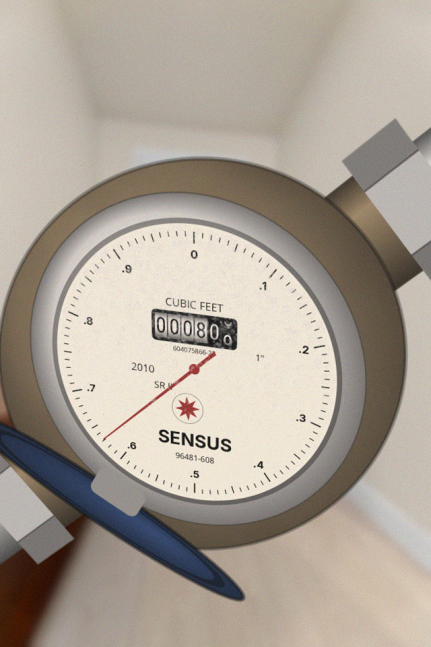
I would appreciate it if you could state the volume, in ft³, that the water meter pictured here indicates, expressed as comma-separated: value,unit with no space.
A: 808.63,ft³
